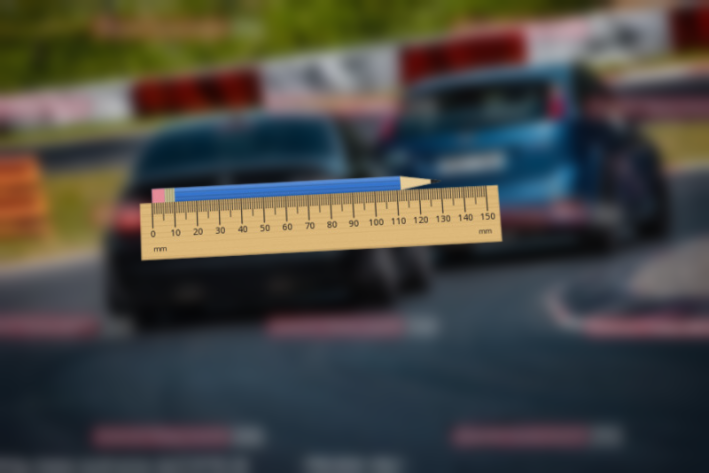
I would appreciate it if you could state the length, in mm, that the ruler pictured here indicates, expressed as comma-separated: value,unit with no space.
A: 130,mm
